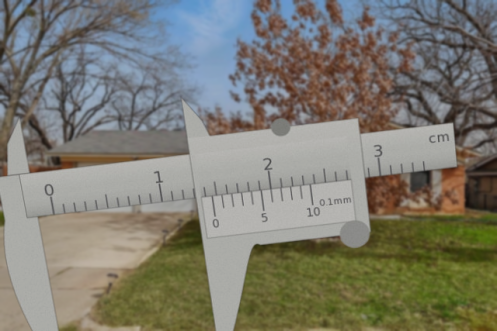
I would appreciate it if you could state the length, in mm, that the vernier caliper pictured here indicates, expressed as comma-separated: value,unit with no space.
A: 14.6,mm
